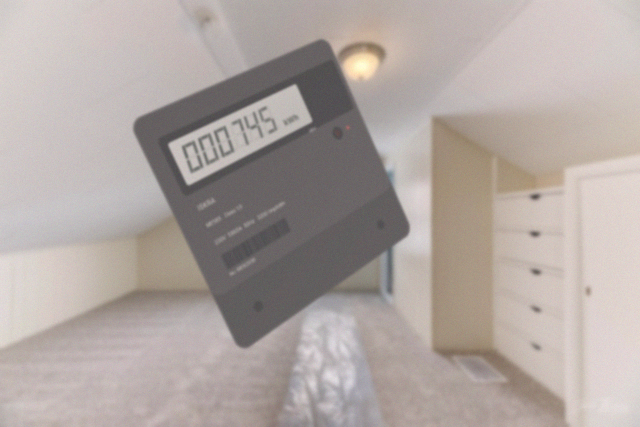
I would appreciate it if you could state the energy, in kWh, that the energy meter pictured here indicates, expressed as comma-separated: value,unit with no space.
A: 745,kWh
